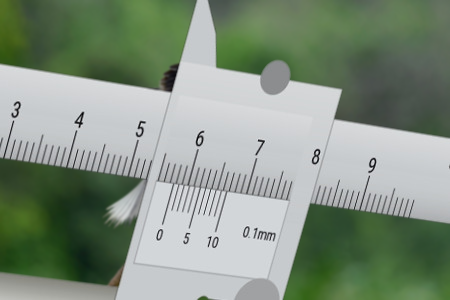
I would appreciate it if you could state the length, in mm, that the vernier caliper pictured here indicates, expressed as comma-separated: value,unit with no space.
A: 57.6,mm
